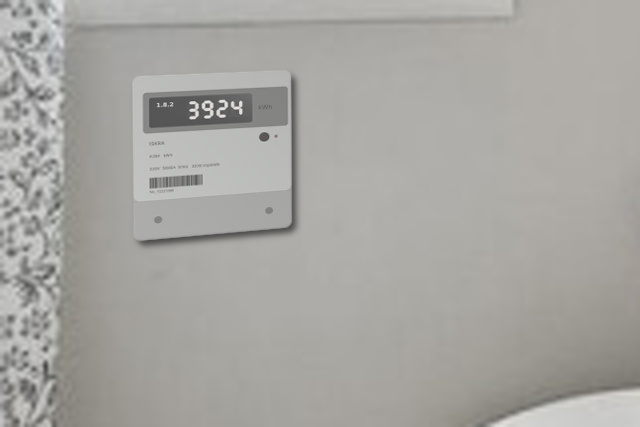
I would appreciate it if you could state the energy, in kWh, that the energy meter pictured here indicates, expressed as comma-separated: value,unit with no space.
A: 3924,kWh
